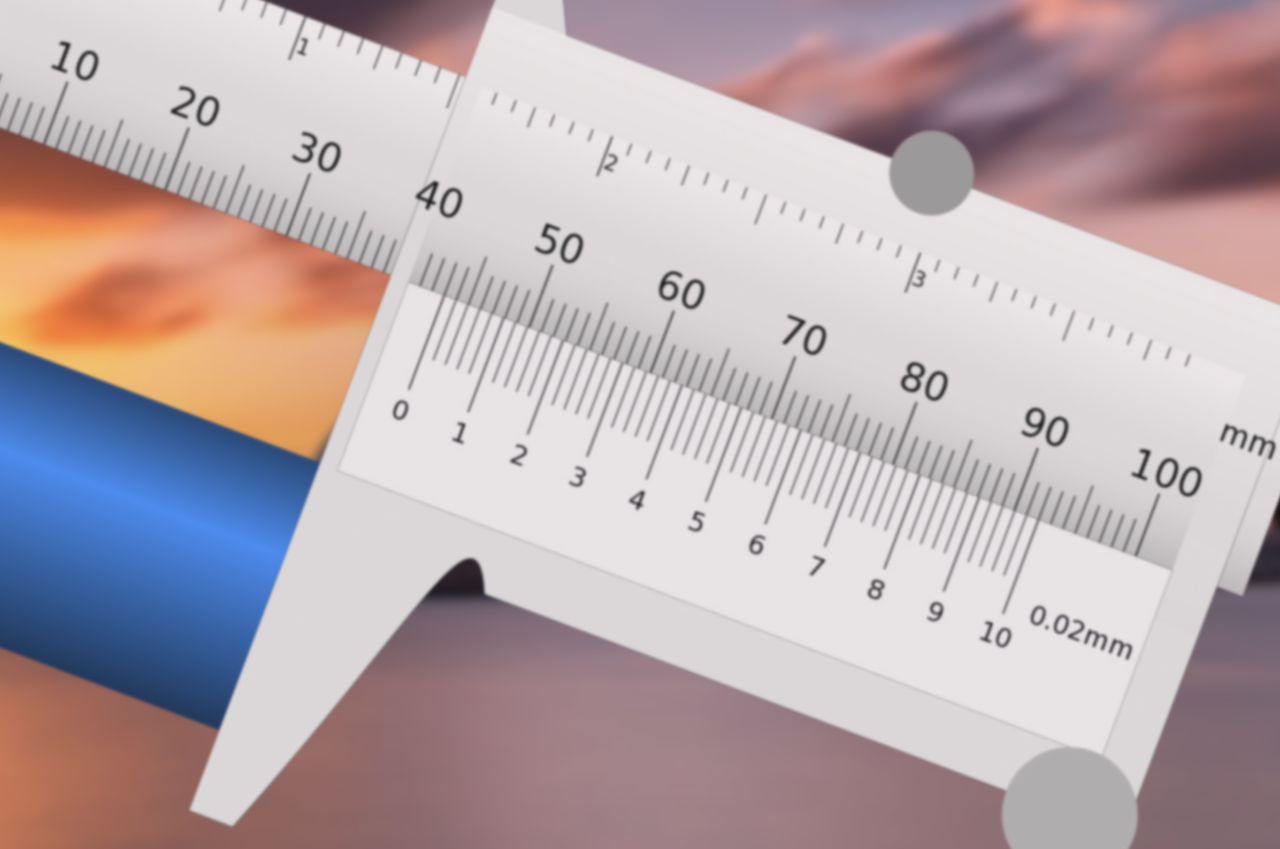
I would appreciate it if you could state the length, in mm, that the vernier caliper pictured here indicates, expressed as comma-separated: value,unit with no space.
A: 43.0,mm
